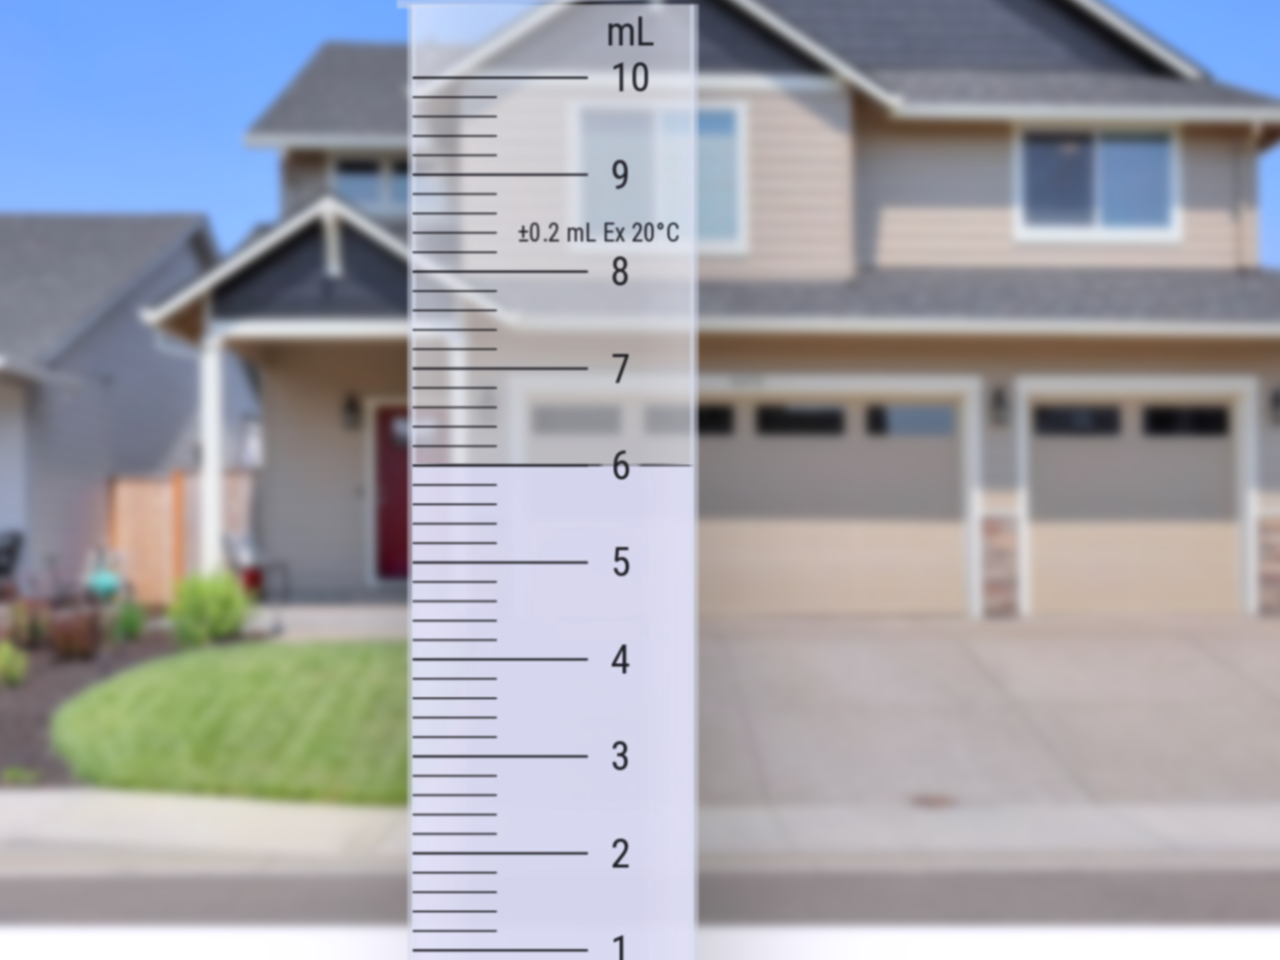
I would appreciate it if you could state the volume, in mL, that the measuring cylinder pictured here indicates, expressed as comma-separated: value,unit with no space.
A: 6,mL
